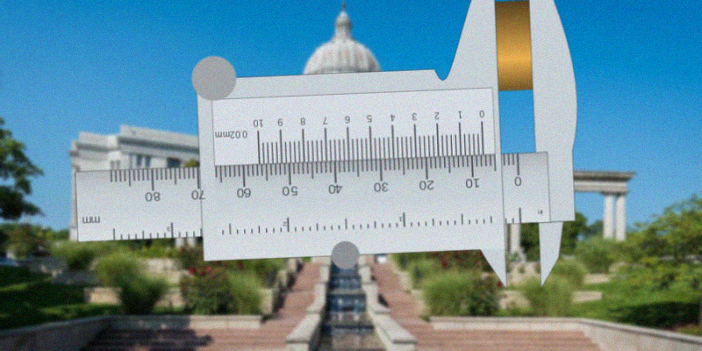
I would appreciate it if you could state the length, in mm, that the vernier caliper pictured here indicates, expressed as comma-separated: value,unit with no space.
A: 7.5,mm
